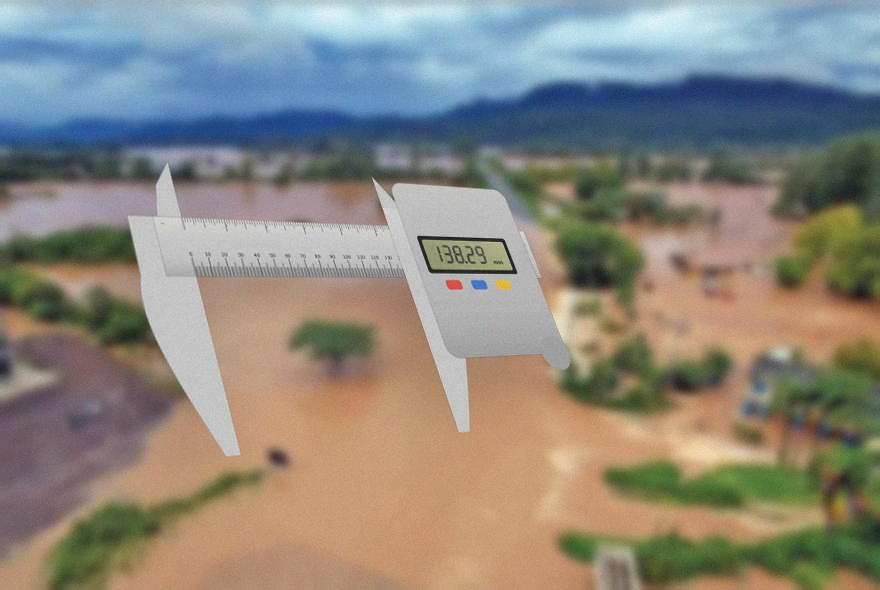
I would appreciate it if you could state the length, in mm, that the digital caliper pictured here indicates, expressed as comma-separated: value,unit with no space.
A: 138.29,mm
